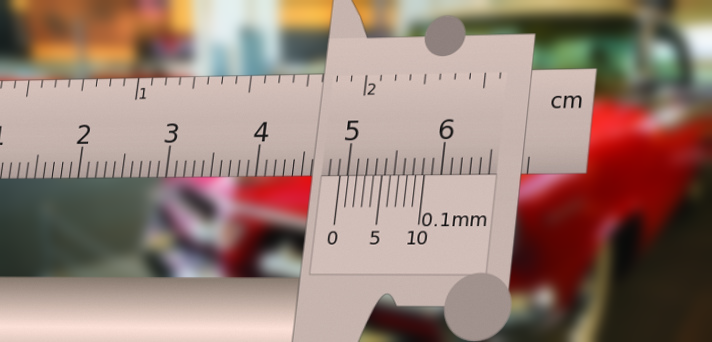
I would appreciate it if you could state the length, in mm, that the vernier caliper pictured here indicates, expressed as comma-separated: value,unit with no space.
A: 49.2,mm
